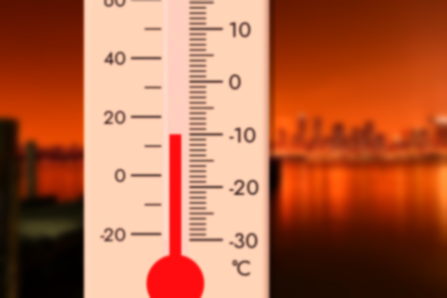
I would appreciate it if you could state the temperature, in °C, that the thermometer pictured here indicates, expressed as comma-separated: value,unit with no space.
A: -10,°C
